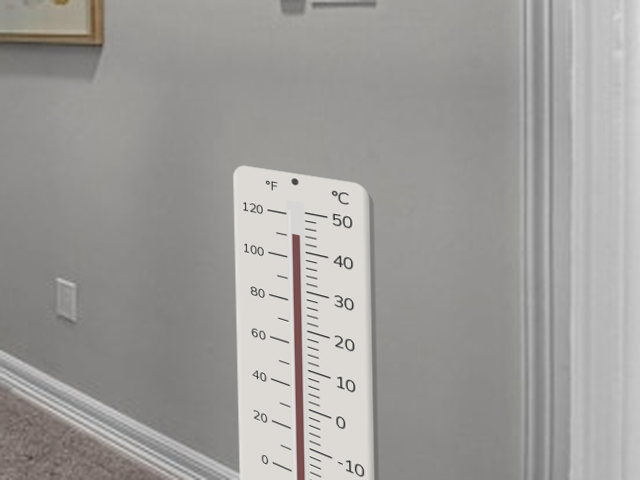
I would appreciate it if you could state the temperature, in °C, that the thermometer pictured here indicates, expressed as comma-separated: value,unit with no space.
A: 44,°C
